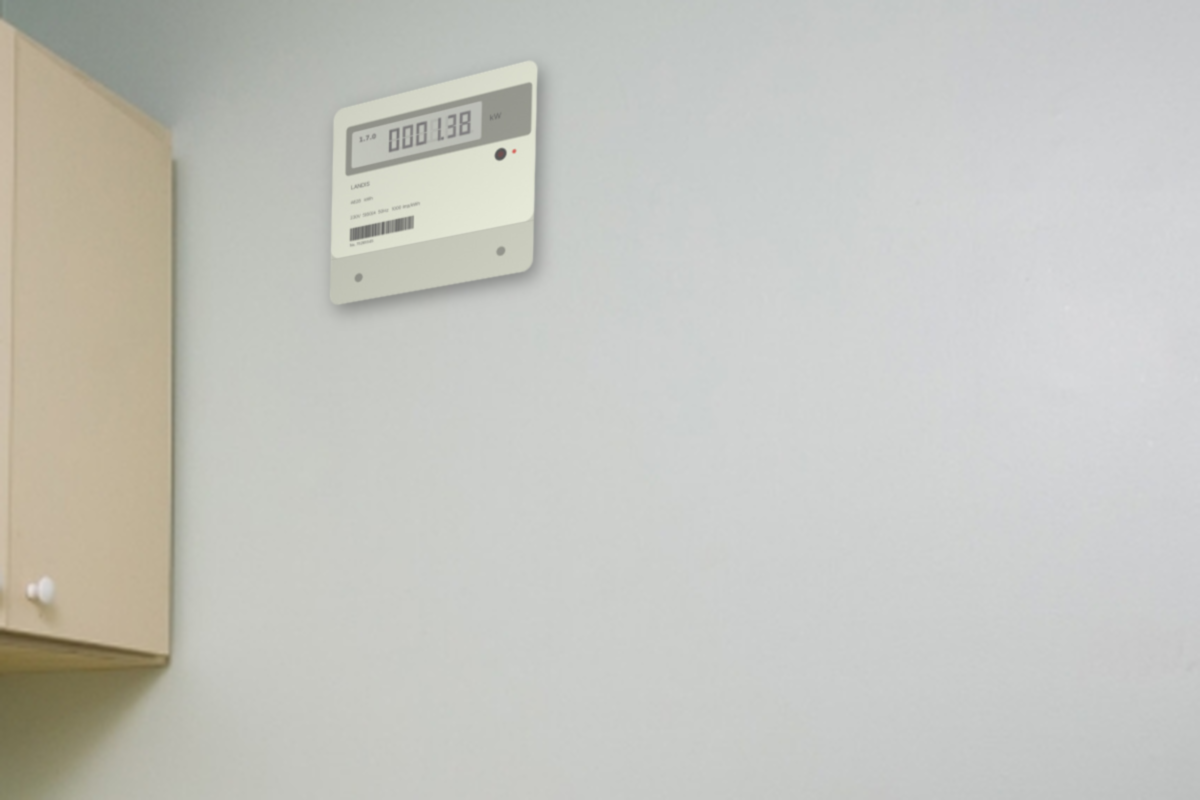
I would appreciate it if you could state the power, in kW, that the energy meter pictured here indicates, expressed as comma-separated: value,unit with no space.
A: 1.38,kW
